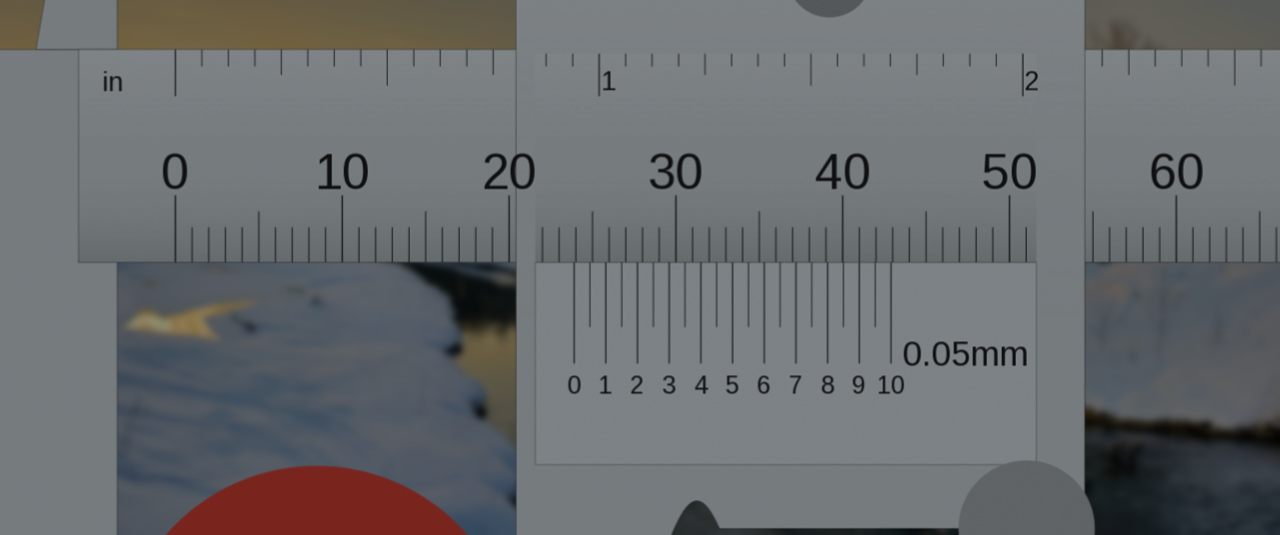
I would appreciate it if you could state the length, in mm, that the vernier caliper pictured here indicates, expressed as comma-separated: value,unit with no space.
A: 23.9,mm
